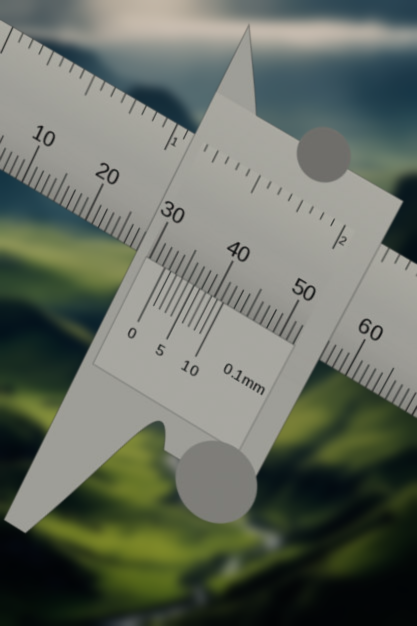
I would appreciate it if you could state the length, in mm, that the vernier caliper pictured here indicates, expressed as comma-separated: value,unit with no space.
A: 32.4,mm
